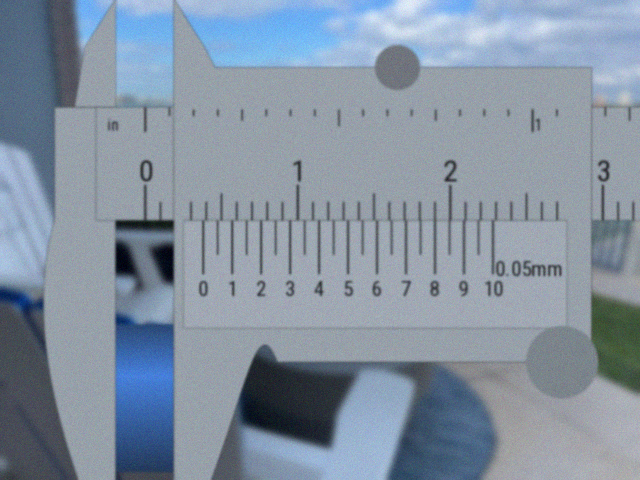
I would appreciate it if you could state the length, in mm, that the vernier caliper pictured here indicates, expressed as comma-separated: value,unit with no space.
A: 3.8,mm
